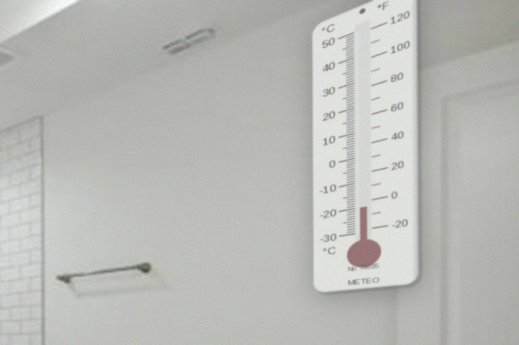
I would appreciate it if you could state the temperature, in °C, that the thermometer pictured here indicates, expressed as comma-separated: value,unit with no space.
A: -20,°C
